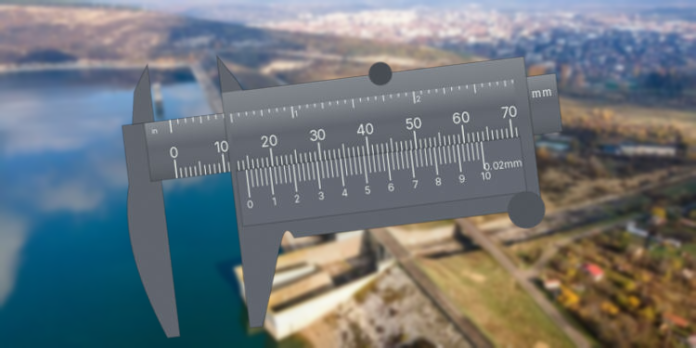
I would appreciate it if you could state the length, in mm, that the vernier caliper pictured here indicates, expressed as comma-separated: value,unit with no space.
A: 14.5,mm
